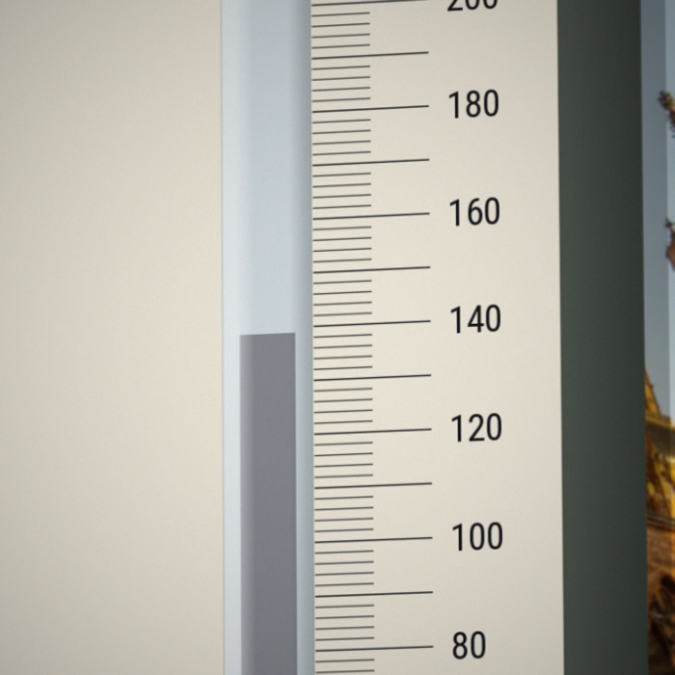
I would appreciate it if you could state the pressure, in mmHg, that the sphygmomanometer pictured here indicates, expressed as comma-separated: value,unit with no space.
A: 139,mmHg
